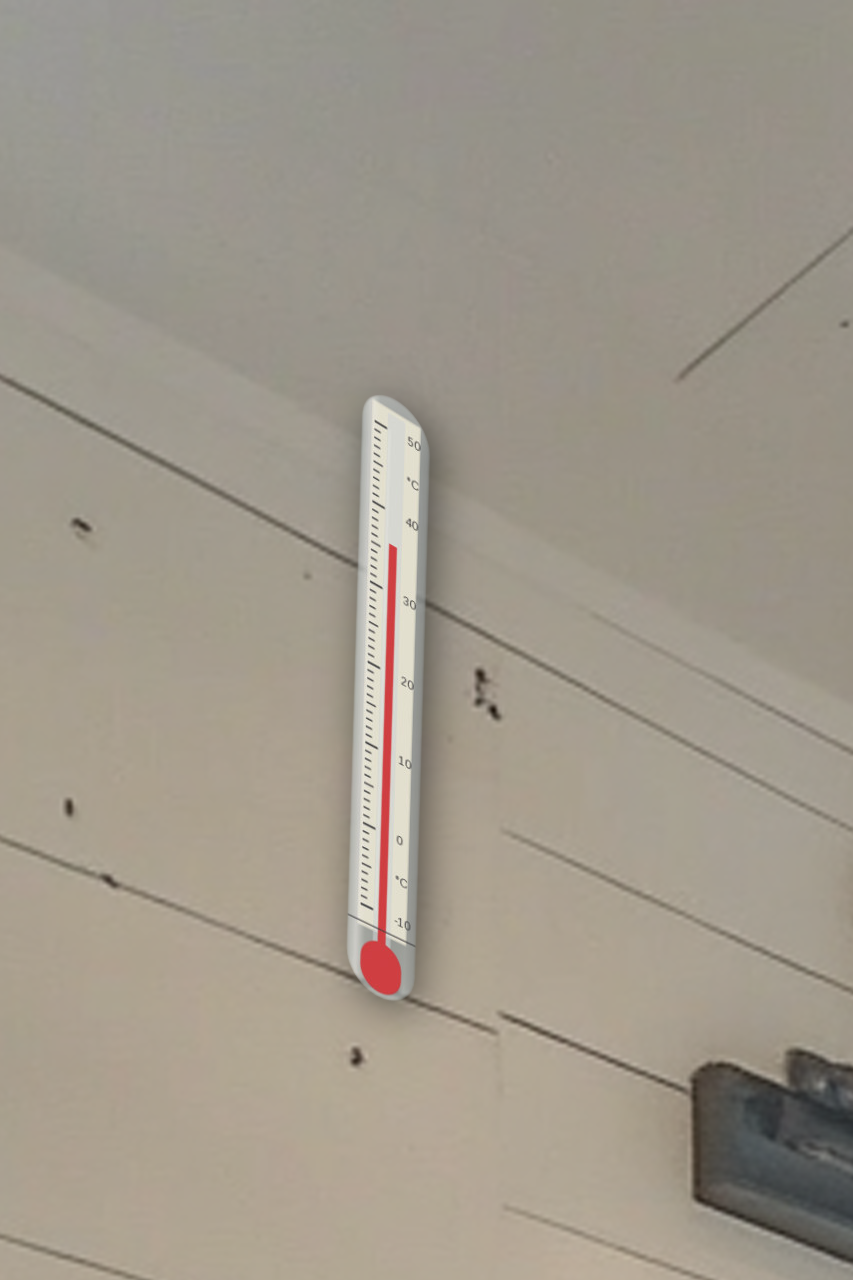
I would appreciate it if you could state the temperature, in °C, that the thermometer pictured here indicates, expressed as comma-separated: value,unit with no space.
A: 36,°C
